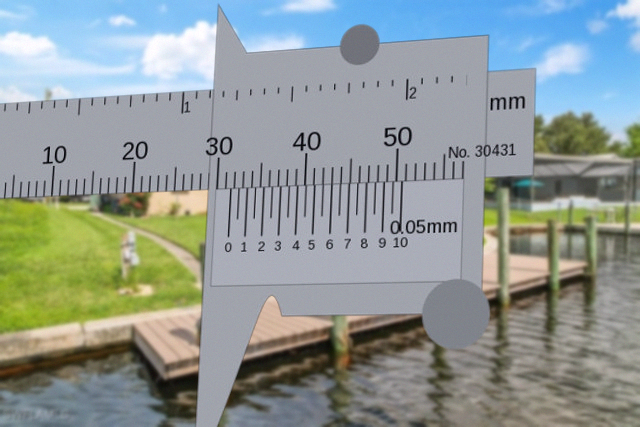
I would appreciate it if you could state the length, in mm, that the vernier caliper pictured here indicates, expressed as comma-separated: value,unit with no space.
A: 31.6,mm
